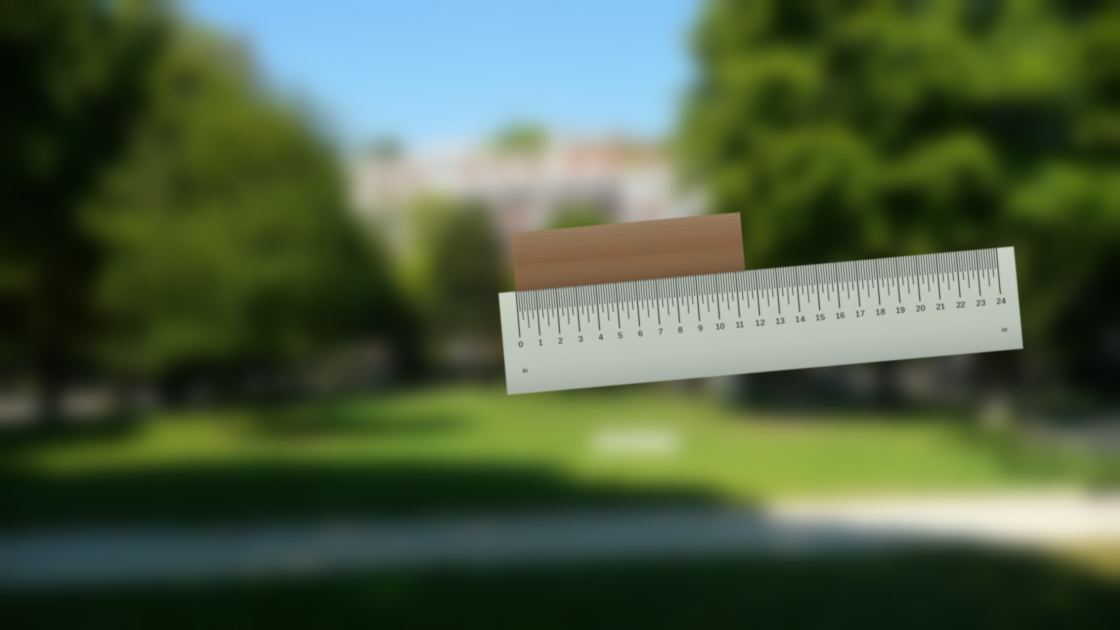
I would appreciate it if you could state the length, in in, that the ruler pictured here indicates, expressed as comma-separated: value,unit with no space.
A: 11.5,in
